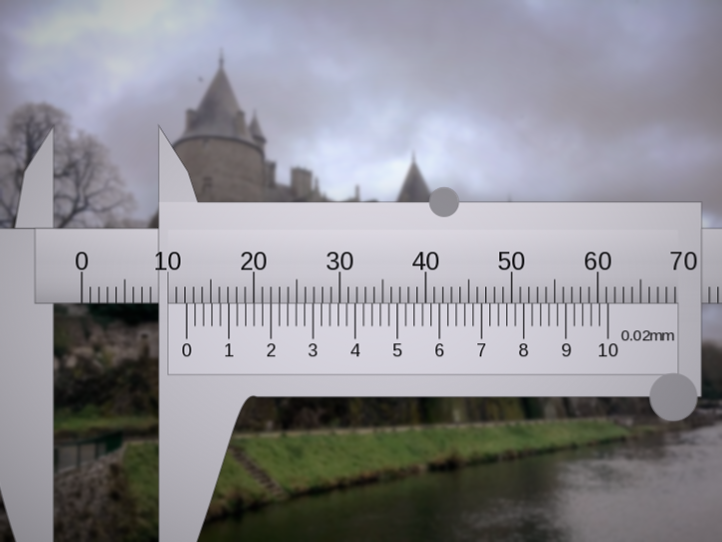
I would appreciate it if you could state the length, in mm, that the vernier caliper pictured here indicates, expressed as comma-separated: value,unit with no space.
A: 12.2,mm
